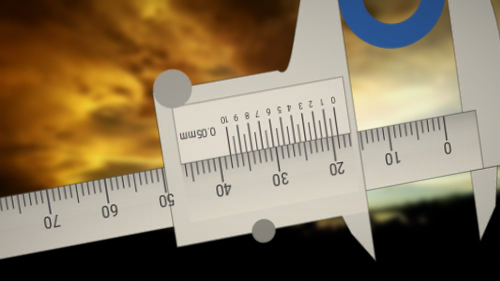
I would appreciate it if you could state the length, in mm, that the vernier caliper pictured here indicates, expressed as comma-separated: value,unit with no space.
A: 19.0,mm
